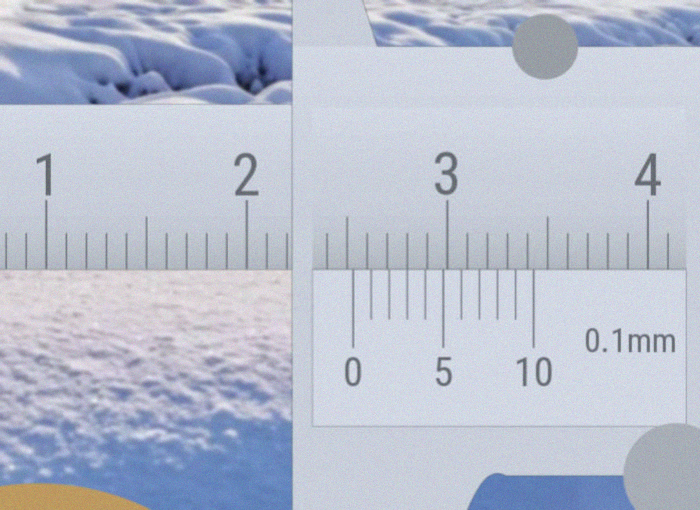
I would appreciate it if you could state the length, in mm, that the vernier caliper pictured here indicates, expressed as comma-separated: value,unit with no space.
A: 25.3,mm
